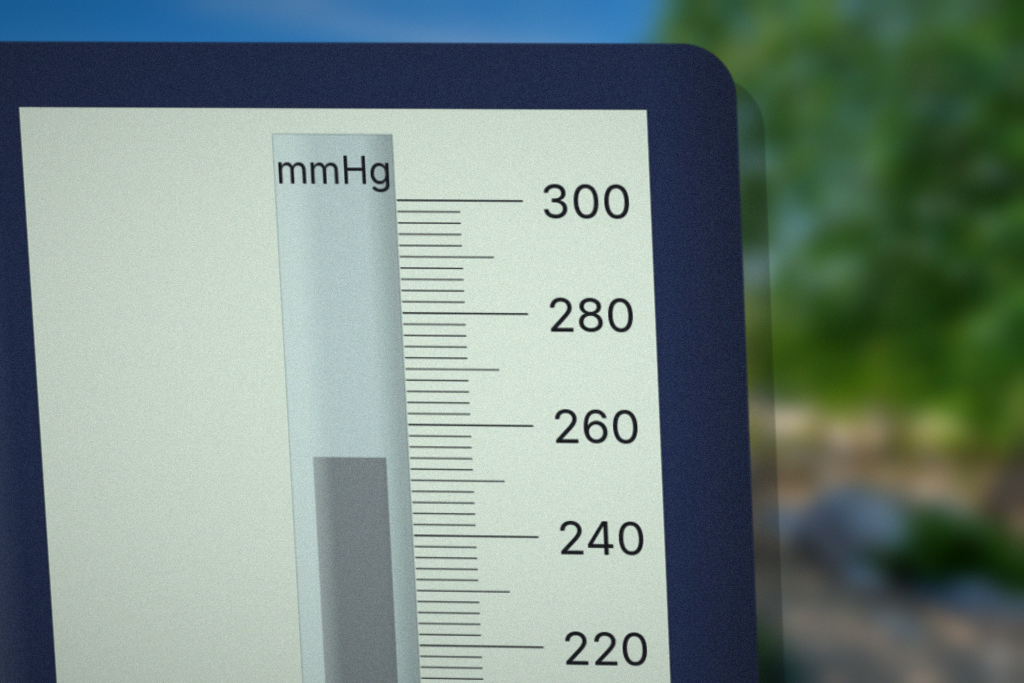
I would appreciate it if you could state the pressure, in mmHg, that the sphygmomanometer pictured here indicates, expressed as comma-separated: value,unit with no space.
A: 254,mmHg
